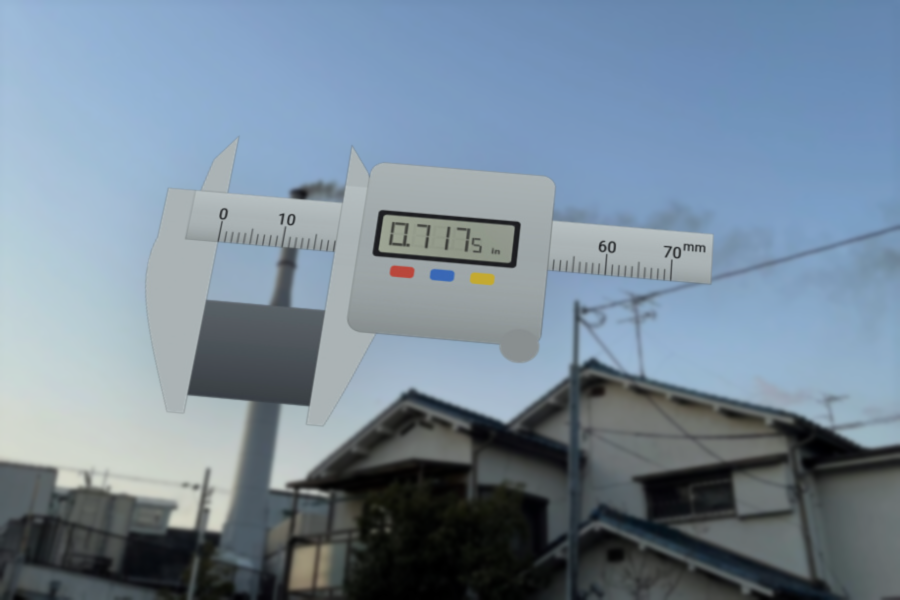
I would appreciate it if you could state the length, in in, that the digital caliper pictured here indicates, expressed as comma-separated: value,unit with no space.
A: 0.7175,in
